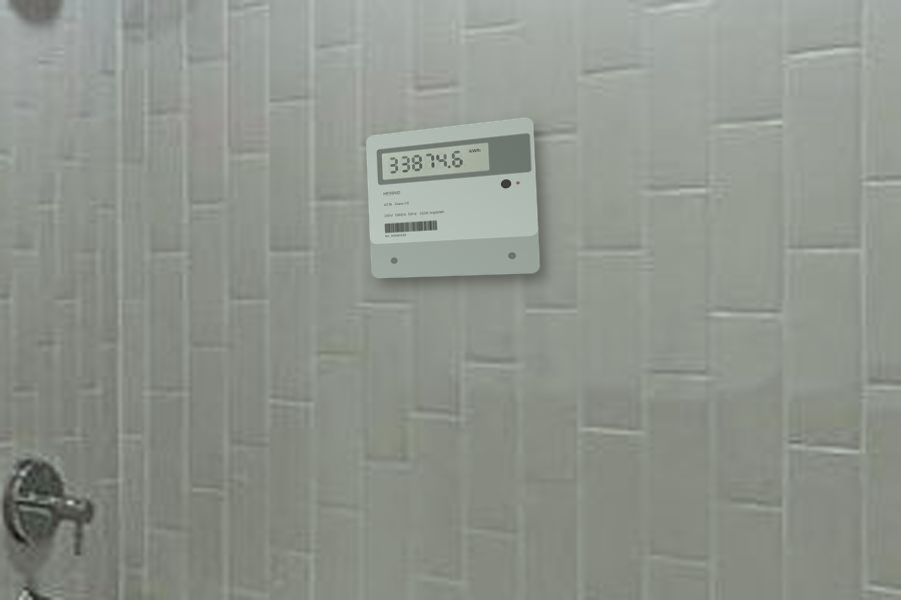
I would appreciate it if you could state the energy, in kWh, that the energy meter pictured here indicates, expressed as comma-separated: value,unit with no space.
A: 33874.6,kWh
